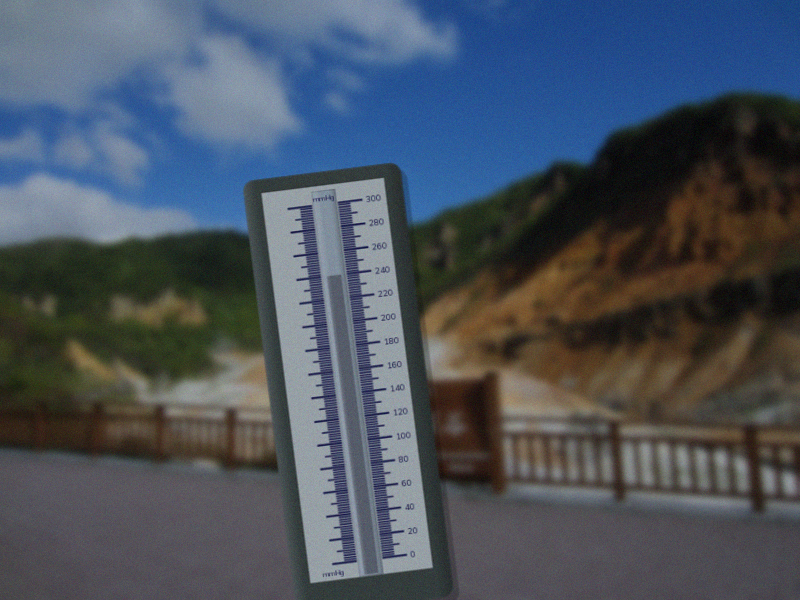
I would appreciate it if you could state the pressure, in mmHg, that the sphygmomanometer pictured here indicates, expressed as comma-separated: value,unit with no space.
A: 240,mmHg
